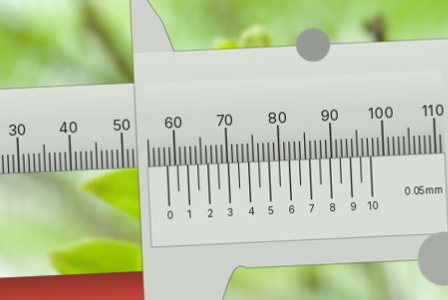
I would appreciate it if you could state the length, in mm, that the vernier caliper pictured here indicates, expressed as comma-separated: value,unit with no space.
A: 58.5,mm
